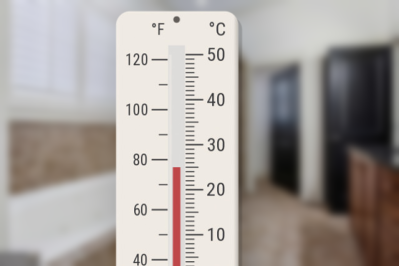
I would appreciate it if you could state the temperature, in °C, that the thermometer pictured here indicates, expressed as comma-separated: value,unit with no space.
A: 25,°C
